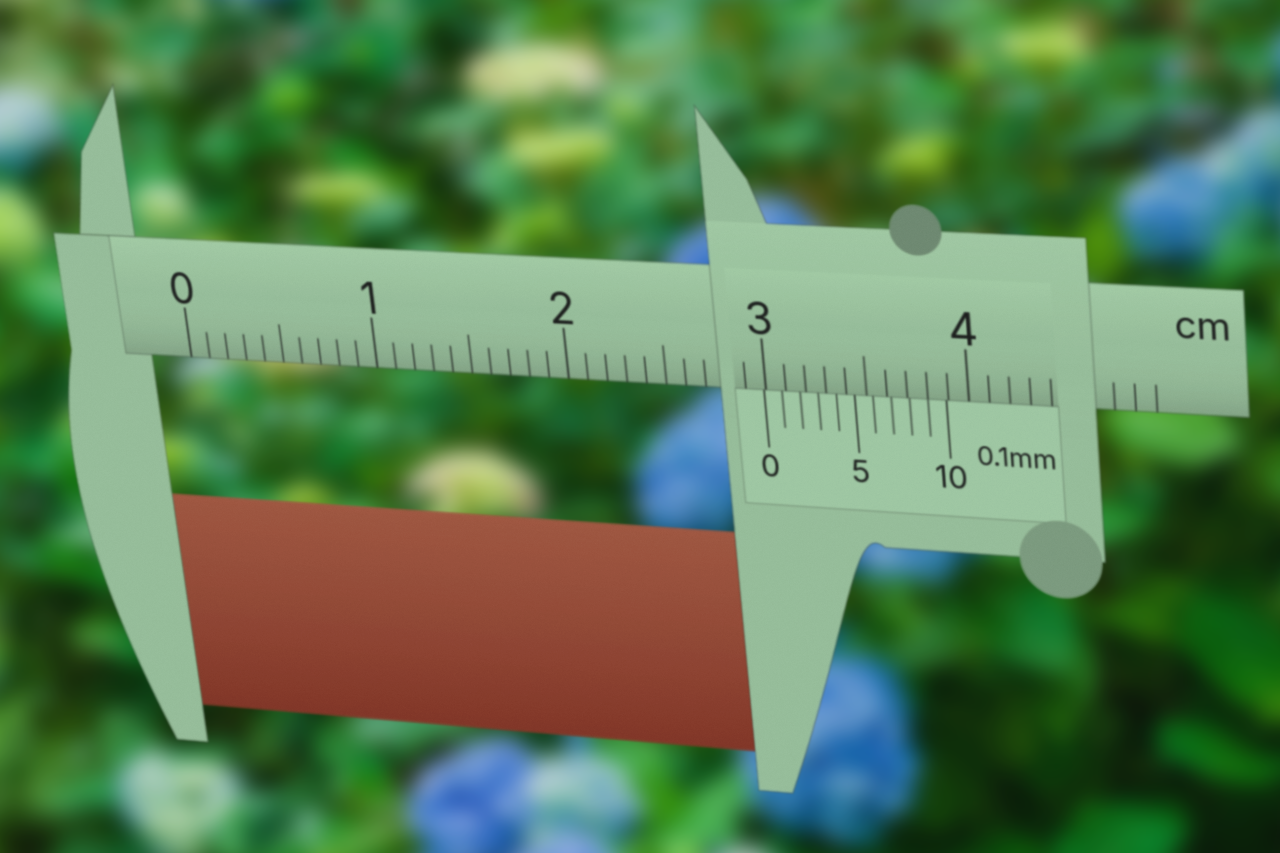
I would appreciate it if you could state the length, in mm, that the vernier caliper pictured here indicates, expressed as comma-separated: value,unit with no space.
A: 29.9,mm
